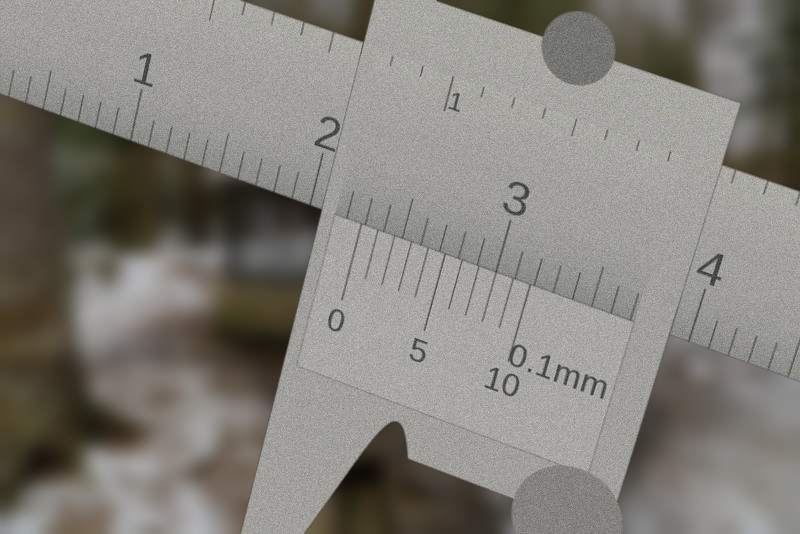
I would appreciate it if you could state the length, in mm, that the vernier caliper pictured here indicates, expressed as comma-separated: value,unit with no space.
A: 22.8,mm
